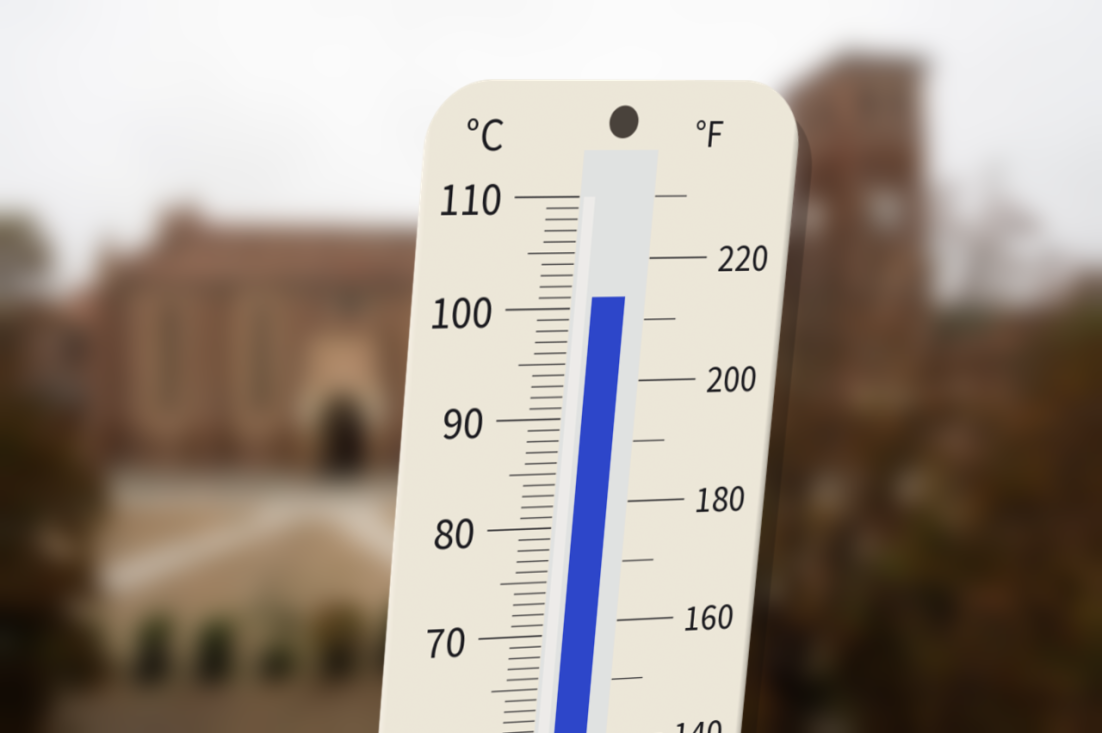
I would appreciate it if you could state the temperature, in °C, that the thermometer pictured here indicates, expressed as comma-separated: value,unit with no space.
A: 101,°C
